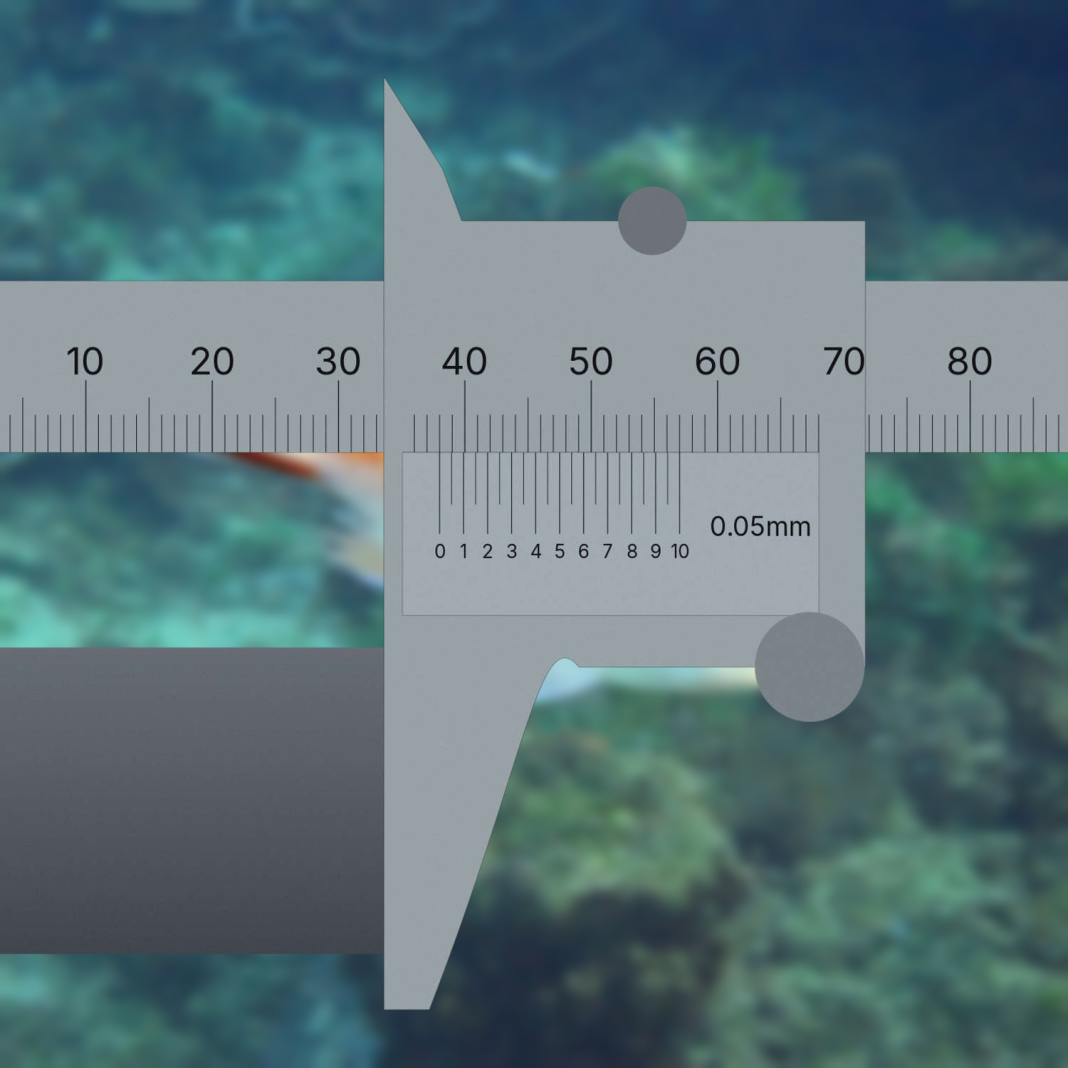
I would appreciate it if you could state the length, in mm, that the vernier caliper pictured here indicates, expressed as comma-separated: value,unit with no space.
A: 38.0,mm
